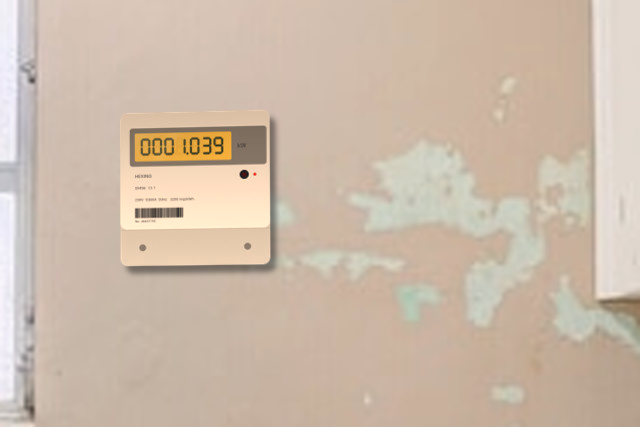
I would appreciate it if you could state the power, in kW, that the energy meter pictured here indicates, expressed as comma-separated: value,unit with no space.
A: 1.039,kW
